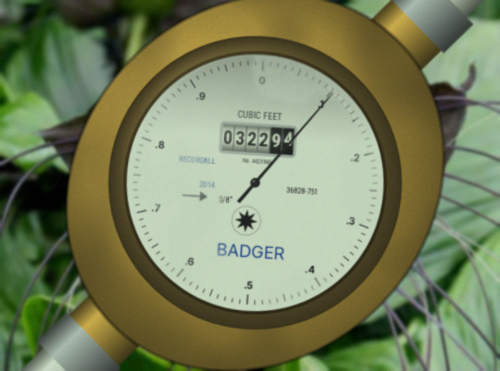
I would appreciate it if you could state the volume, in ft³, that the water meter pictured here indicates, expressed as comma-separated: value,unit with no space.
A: 32294.10,ft³
